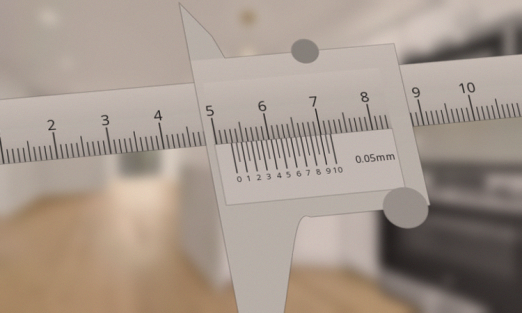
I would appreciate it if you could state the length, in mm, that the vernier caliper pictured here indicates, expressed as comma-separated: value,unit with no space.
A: 52.8,mm
